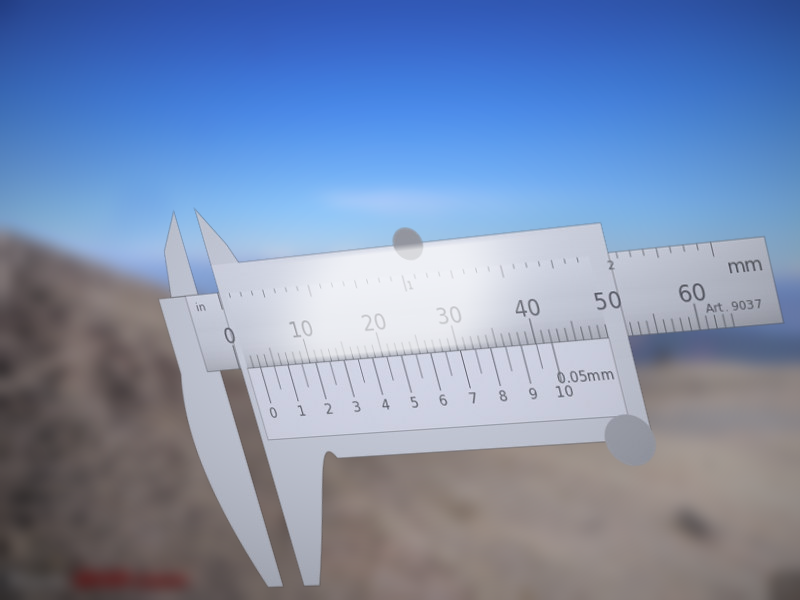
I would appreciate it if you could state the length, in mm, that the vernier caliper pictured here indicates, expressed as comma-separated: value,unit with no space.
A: 3.0,mm
